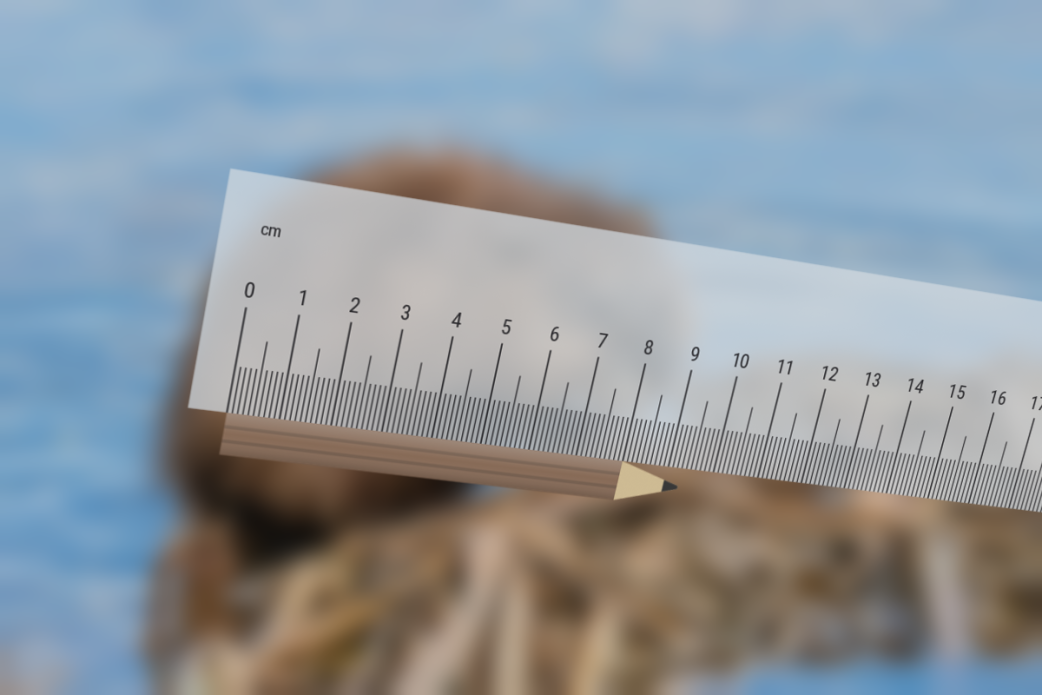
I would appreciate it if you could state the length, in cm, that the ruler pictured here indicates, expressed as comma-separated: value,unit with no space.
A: 9.3,cm
